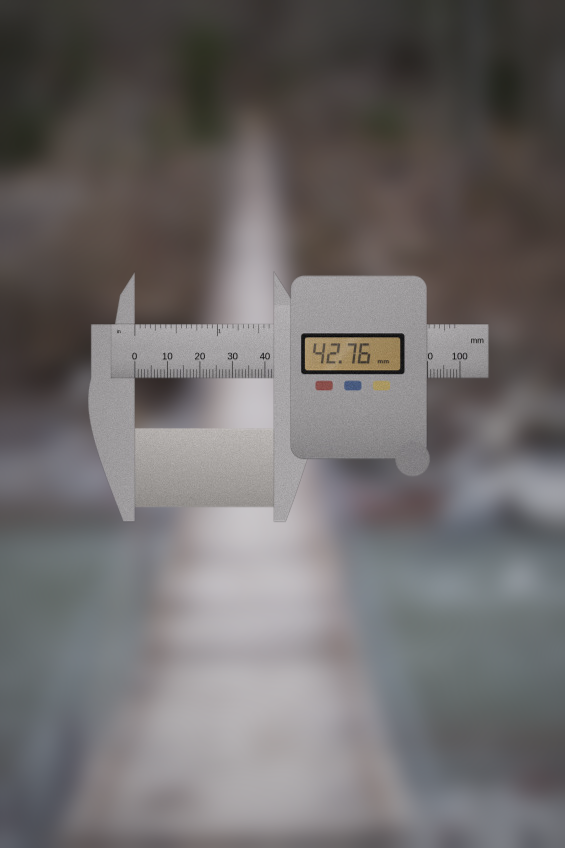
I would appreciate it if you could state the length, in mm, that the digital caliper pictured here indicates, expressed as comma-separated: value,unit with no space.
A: 42.76,mm
